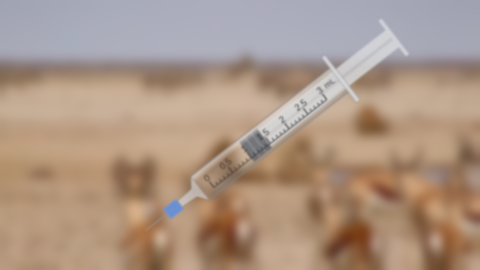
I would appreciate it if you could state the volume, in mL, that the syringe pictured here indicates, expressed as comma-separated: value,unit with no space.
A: 1,mL
